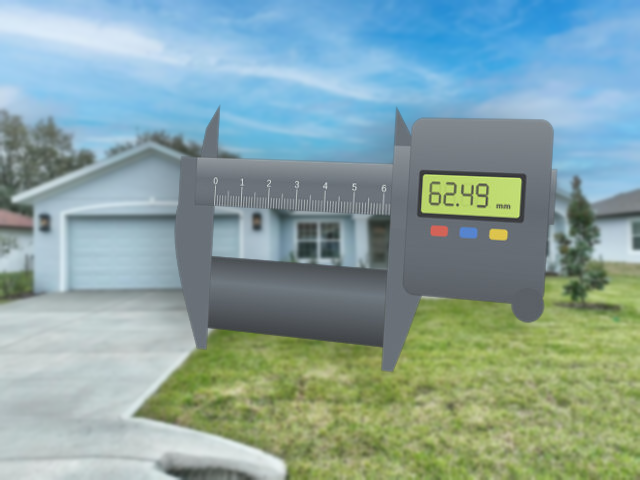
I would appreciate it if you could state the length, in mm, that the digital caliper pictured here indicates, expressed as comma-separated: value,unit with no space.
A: 62.49,mm
